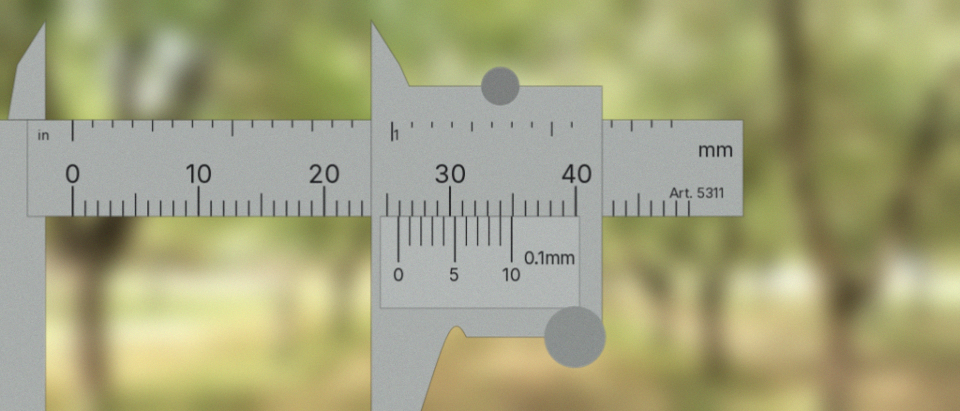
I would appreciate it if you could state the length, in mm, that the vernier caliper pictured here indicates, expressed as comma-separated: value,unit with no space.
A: 25.9,mm
